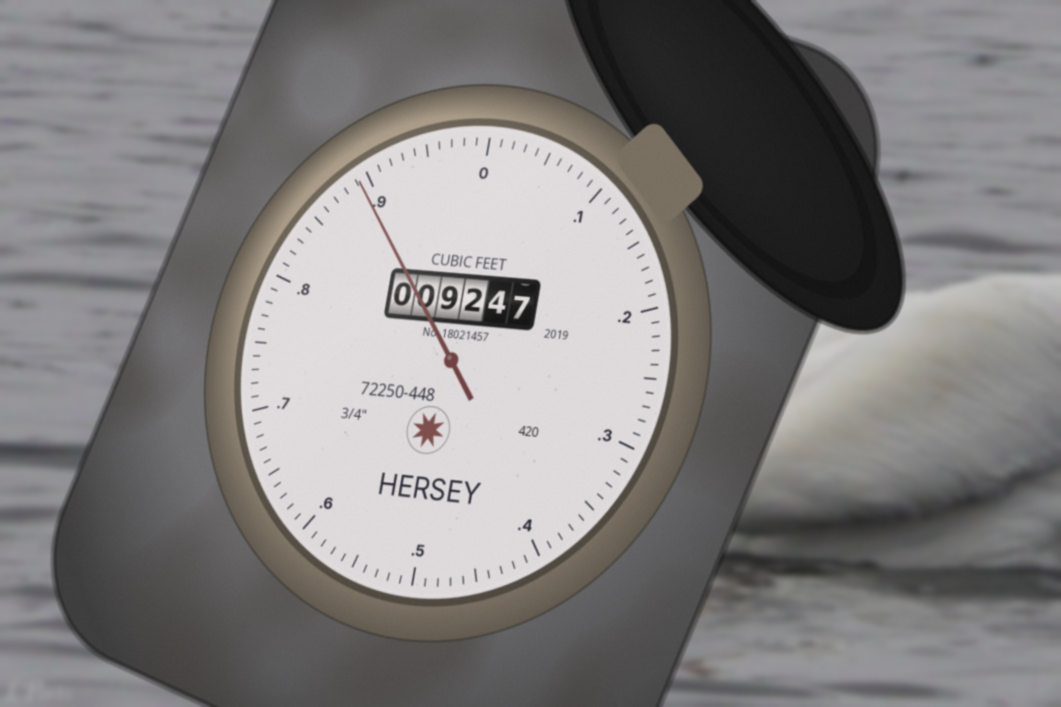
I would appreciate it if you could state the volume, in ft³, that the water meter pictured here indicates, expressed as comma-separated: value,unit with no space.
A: 9246.89,ft³
